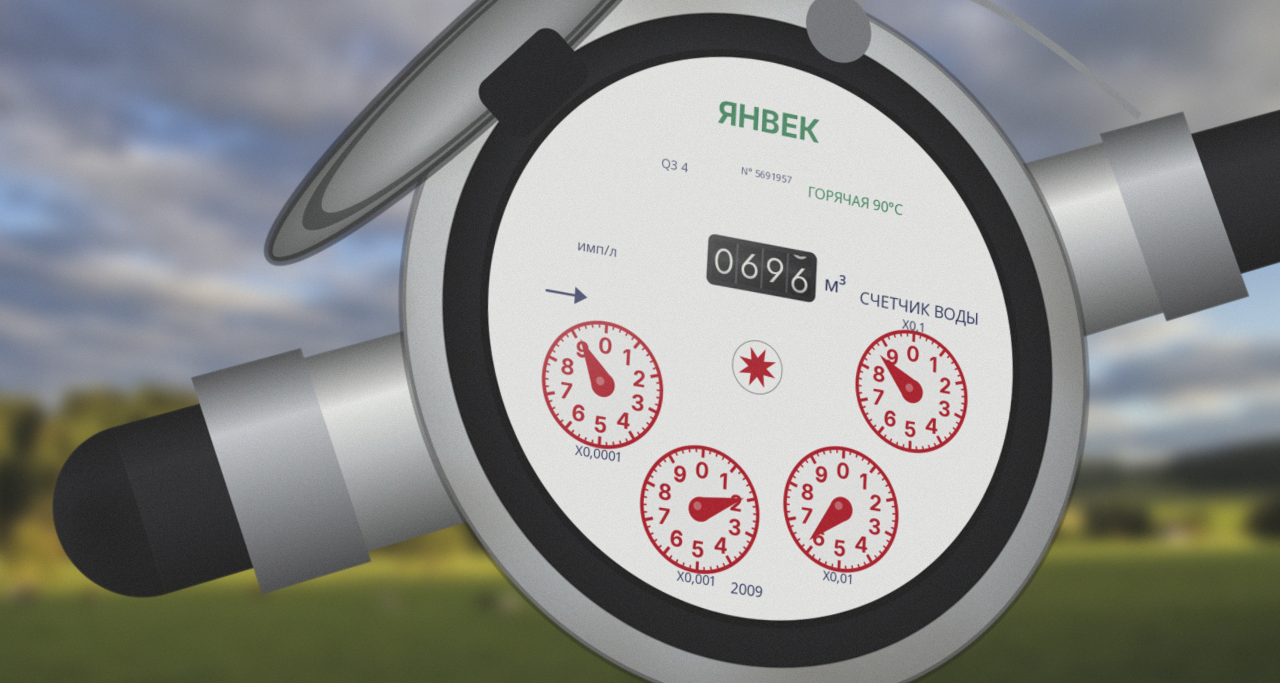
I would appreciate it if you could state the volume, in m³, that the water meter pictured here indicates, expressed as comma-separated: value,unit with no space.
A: 695.8619,m³
